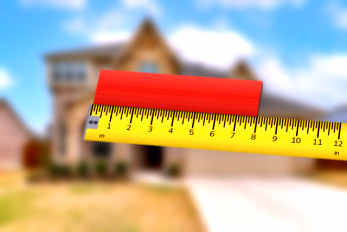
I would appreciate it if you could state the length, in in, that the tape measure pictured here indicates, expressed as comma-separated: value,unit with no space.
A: 8,in
